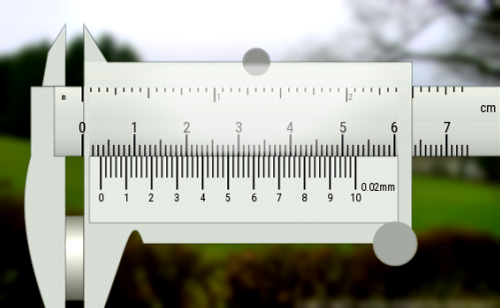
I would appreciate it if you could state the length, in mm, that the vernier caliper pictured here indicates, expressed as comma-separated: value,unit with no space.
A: 3.5,mm
